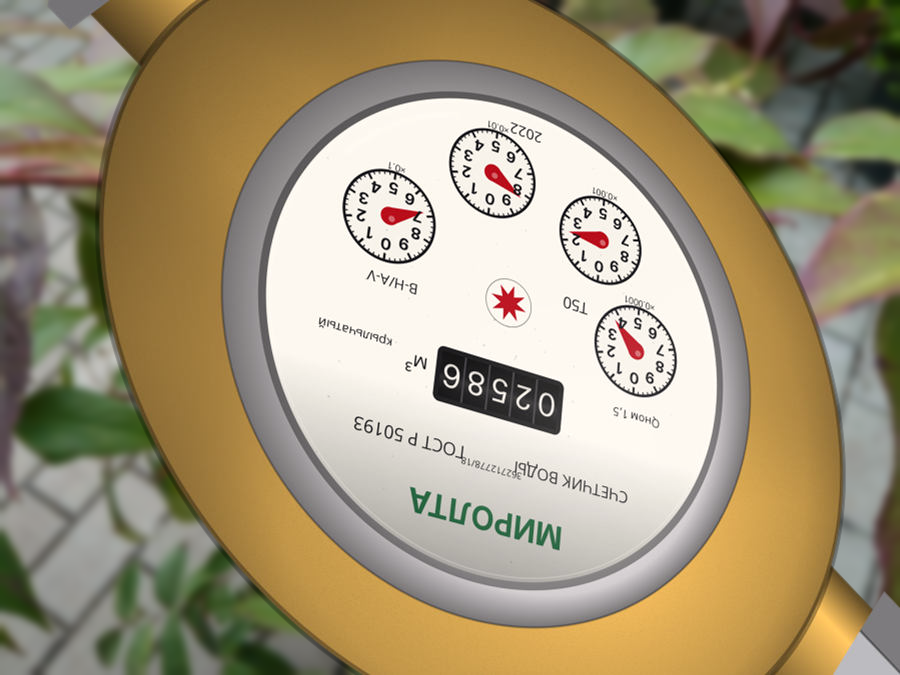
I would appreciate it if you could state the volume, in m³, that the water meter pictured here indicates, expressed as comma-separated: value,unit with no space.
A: 2586.6823,m³
